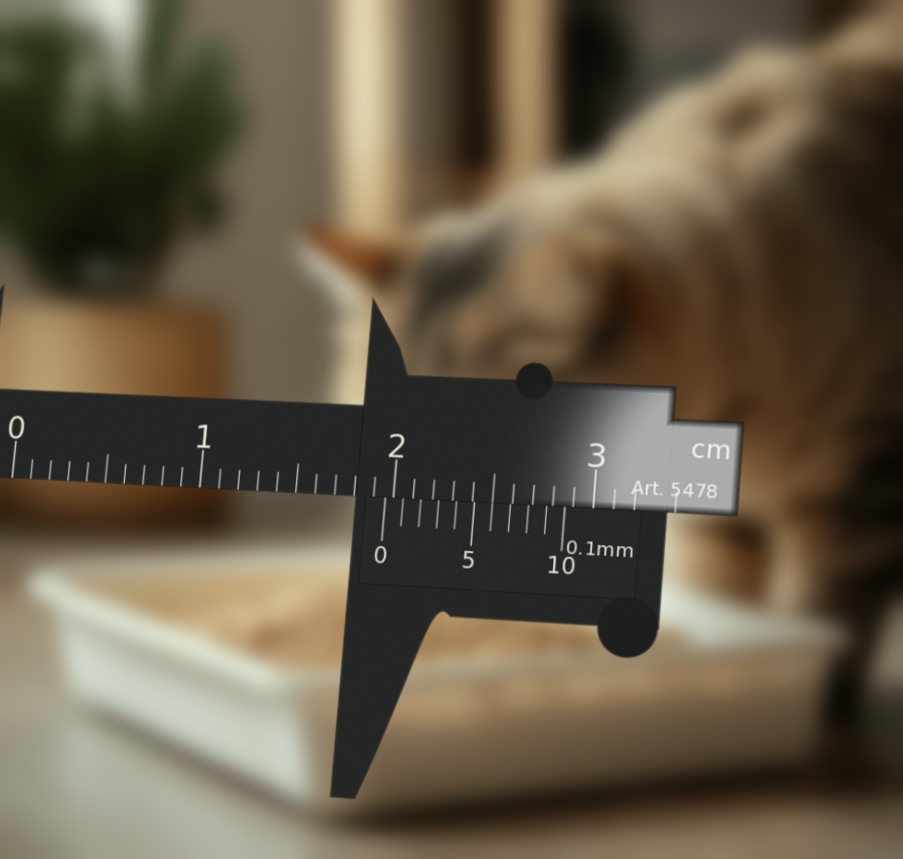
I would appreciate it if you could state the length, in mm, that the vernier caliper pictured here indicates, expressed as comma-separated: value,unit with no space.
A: 19.6,mm
